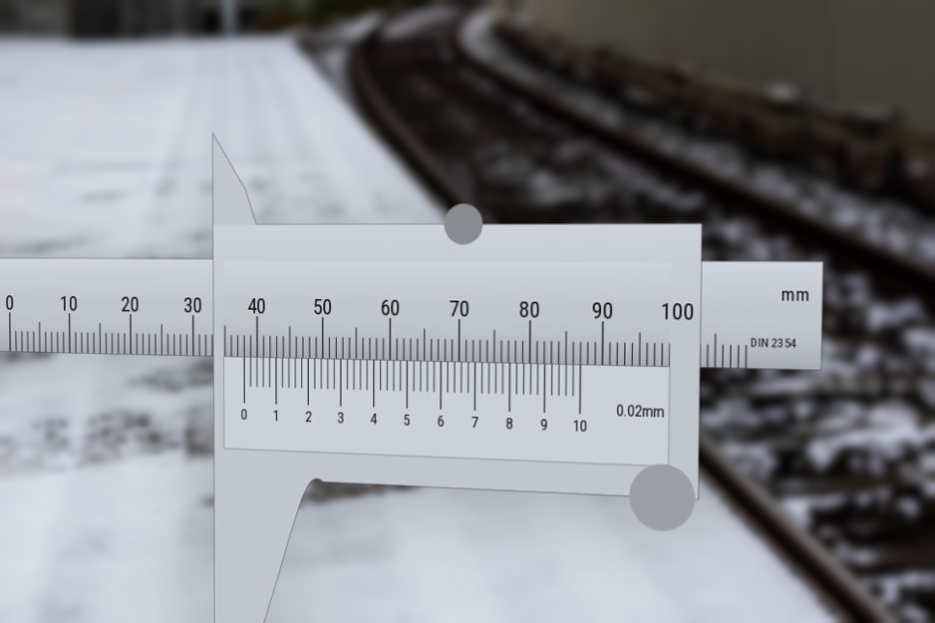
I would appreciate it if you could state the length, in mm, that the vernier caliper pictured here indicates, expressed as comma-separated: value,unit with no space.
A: 38.0,mm
